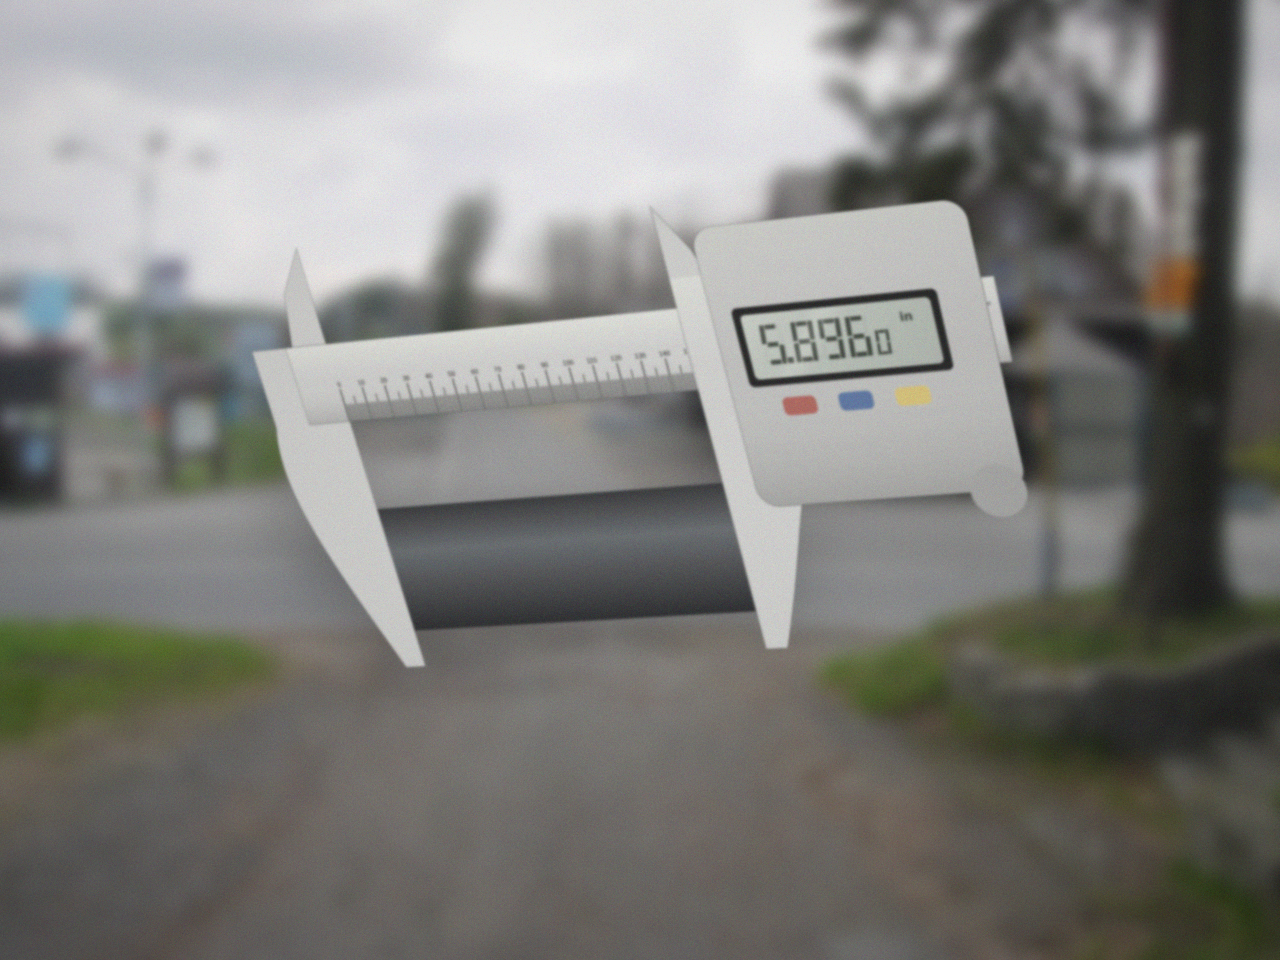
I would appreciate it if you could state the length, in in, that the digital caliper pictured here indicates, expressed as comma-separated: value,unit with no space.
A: 5.8960,in
